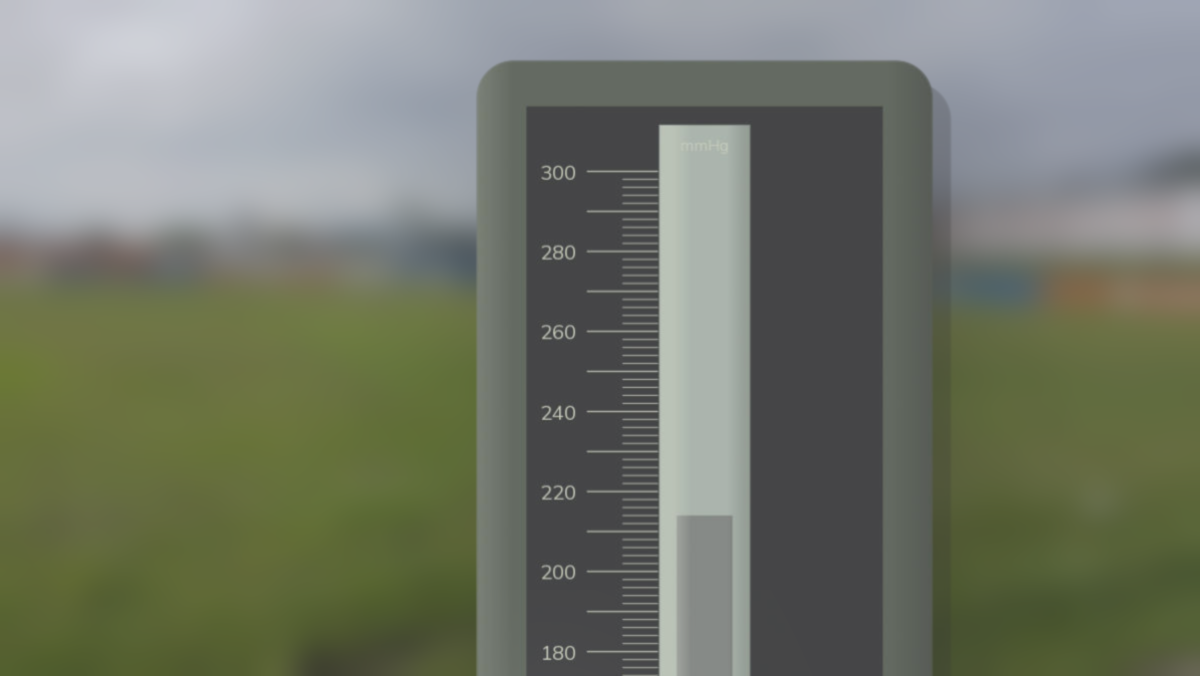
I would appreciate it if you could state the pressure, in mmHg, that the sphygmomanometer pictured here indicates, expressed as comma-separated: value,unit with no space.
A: 214,mmHg
